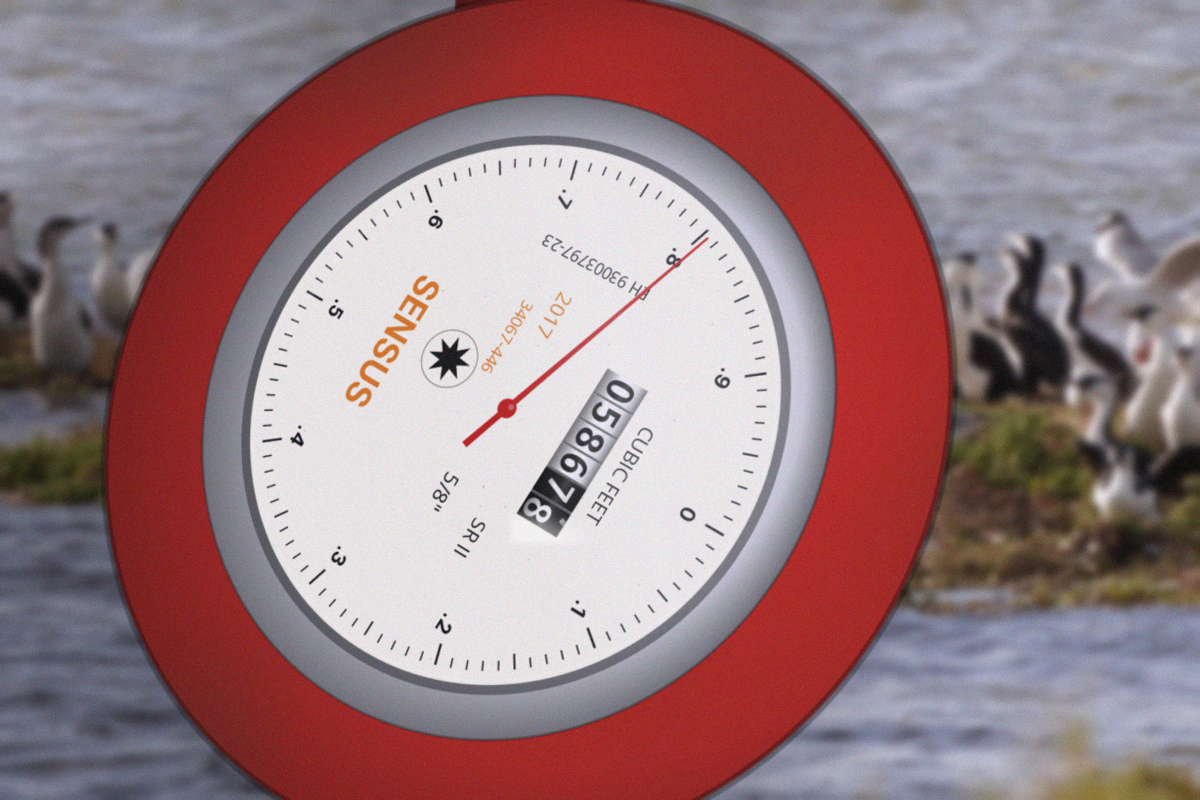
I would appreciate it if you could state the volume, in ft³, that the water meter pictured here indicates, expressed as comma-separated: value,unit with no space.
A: 58677.80,ft³
